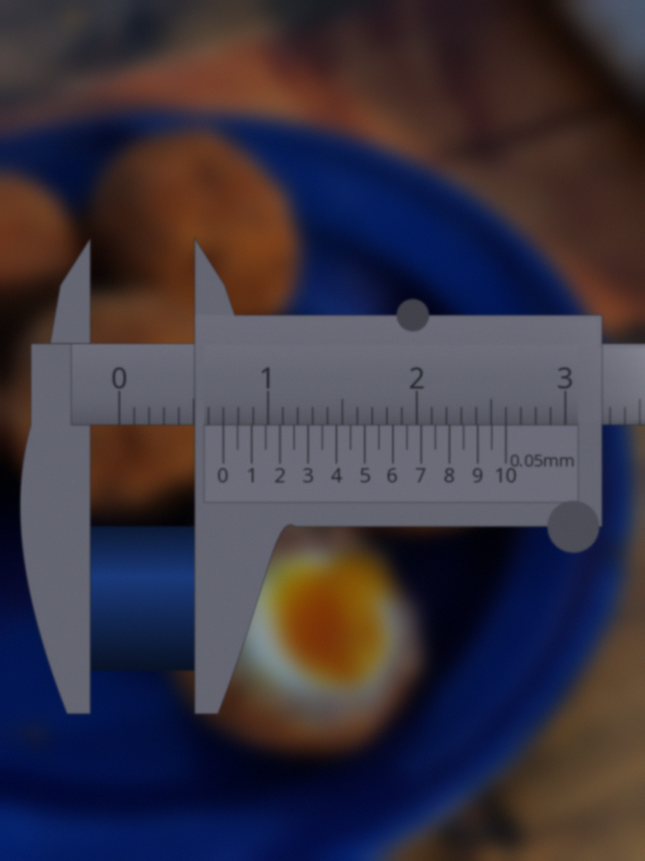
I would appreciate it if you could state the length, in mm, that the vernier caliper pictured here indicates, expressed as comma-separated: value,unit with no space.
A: 7.0,mm
